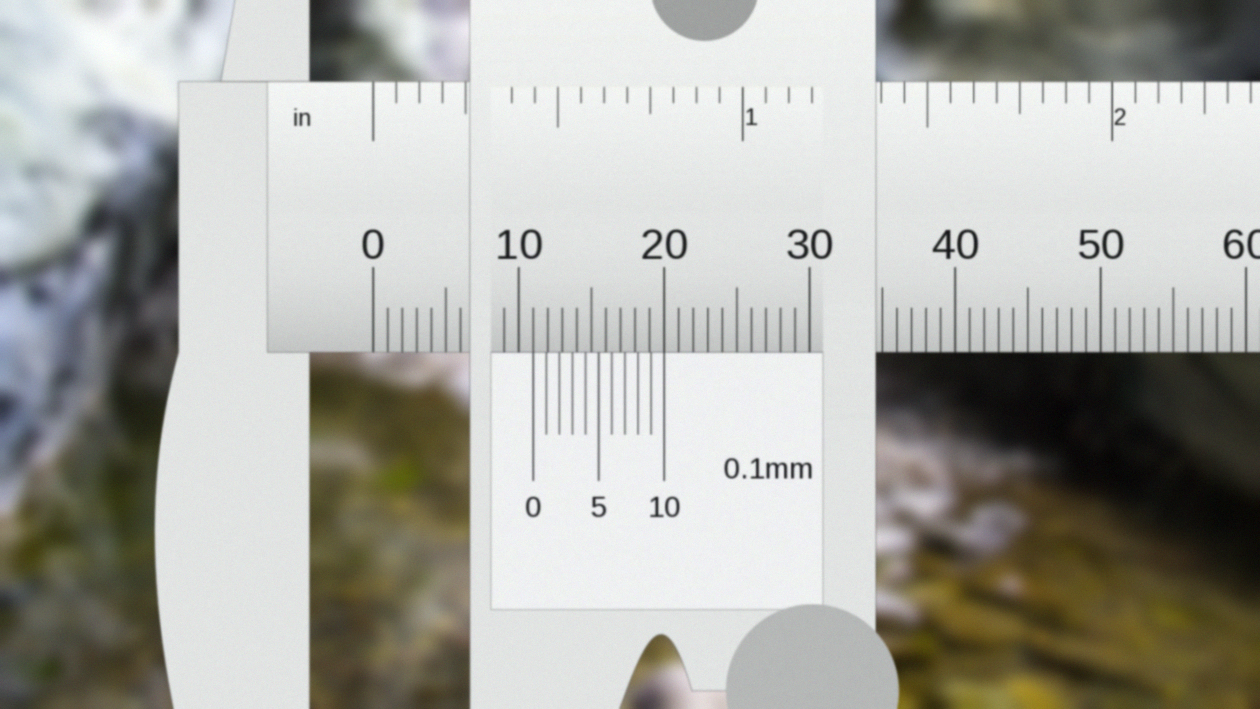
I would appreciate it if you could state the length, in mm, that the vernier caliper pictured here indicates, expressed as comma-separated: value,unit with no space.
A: 11.0,mm
